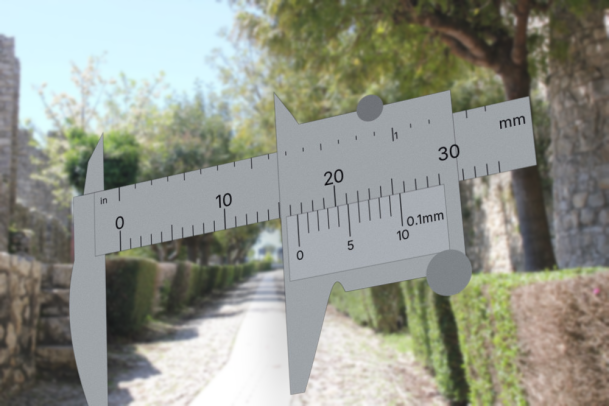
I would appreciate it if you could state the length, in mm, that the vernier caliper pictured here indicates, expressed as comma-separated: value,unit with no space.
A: 16.6,mm
